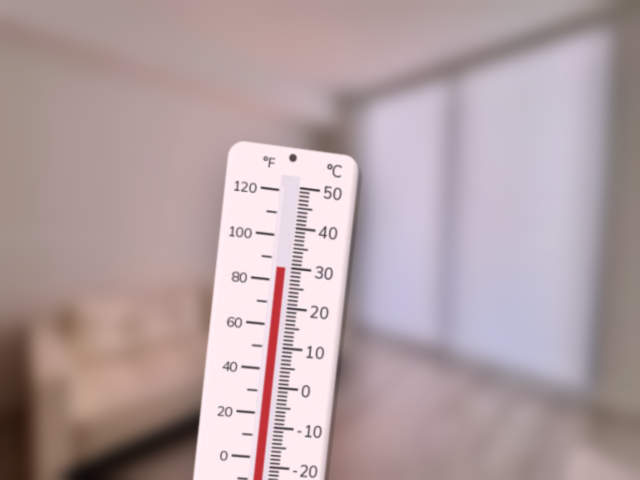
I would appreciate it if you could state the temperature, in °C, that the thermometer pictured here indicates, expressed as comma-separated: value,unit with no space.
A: 30,°C
